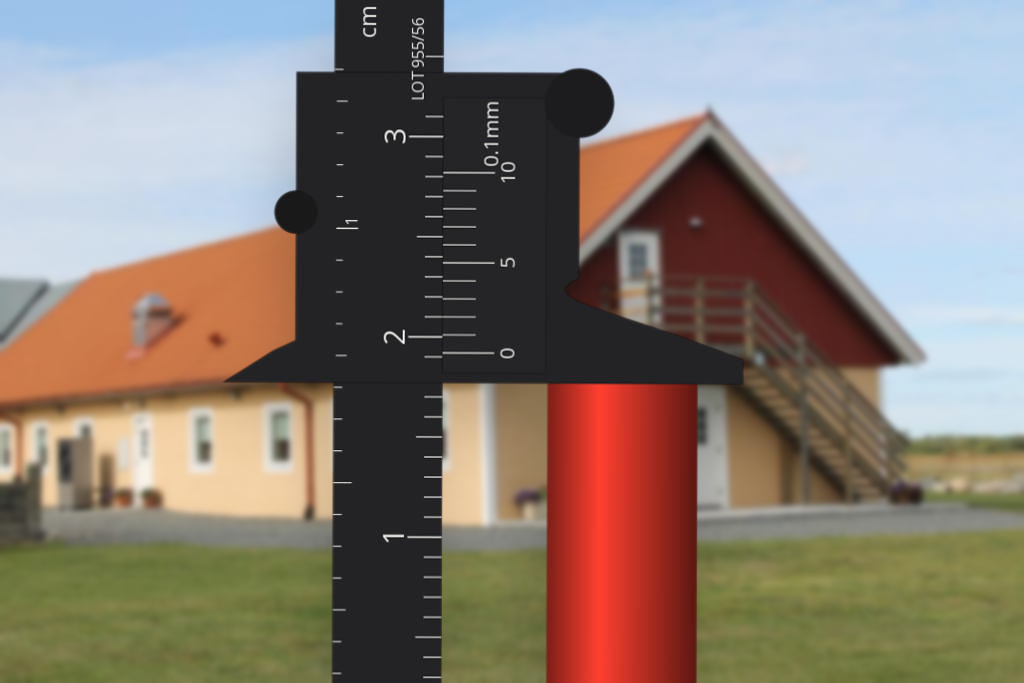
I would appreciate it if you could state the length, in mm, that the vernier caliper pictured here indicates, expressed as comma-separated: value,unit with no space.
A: 19.2,mm
